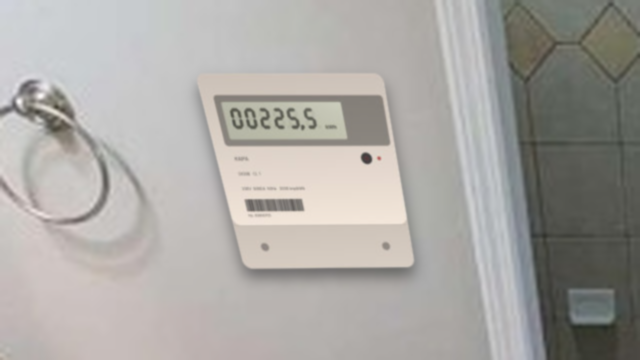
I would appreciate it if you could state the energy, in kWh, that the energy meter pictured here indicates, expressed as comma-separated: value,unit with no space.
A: 225.5,kWh
